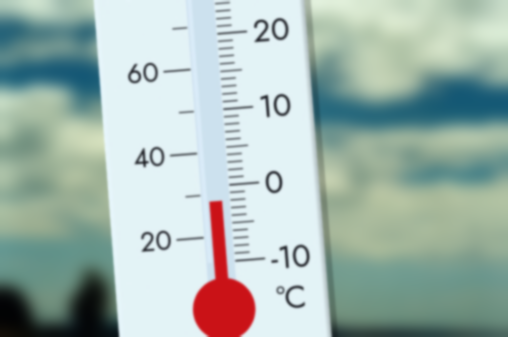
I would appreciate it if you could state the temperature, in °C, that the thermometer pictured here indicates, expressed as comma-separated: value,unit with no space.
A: -2,°C
